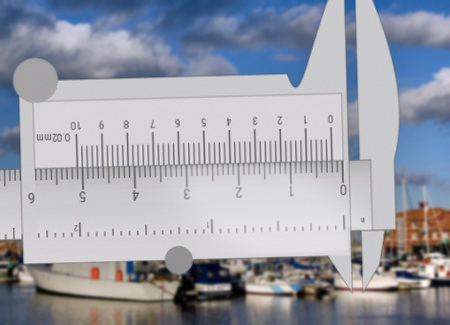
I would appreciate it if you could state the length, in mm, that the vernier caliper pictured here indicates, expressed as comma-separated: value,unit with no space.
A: 2.0,mm
